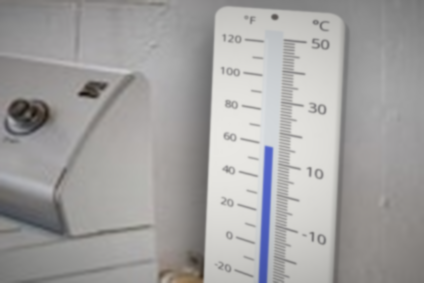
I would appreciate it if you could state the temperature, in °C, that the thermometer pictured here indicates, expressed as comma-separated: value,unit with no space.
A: 15,°C
